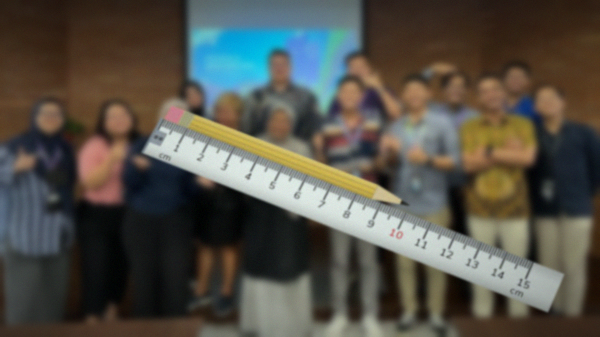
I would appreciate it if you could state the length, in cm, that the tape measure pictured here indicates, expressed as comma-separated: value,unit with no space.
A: 10,cm
